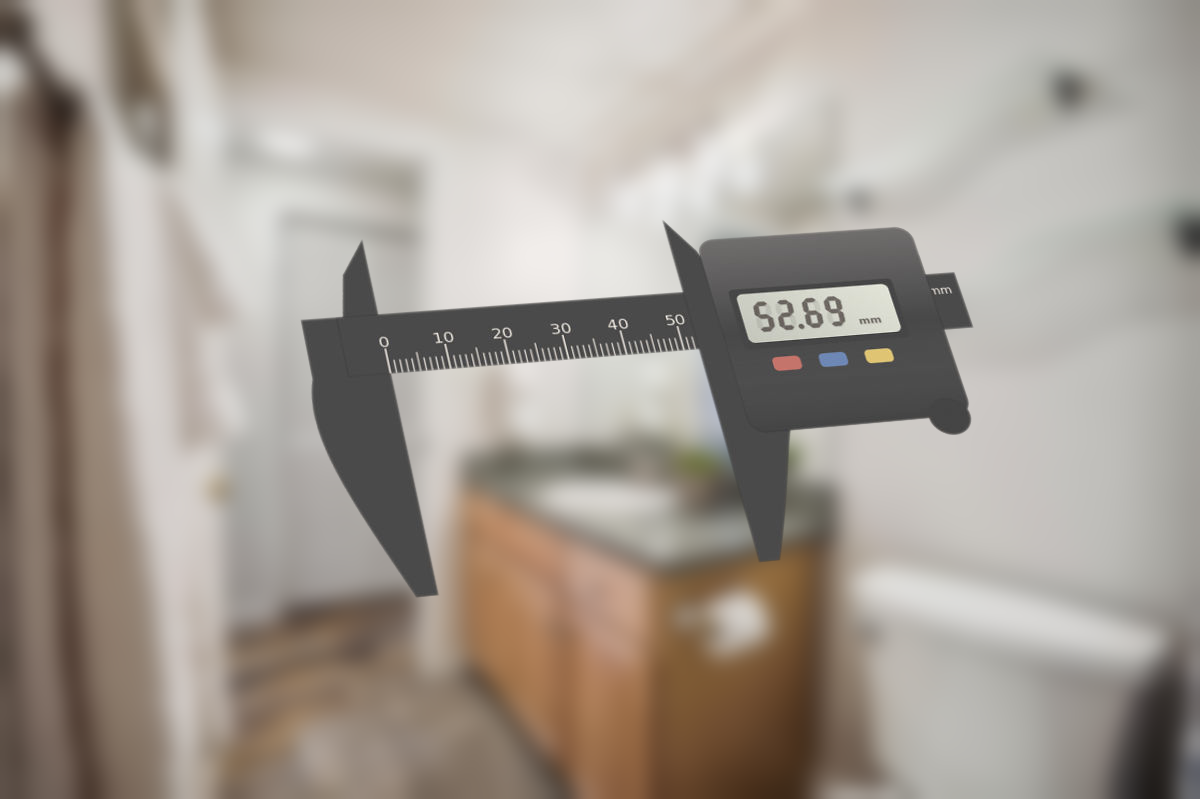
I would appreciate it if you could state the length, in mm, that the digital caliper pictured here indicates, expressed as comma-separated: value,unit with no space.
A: 52.69,mm
